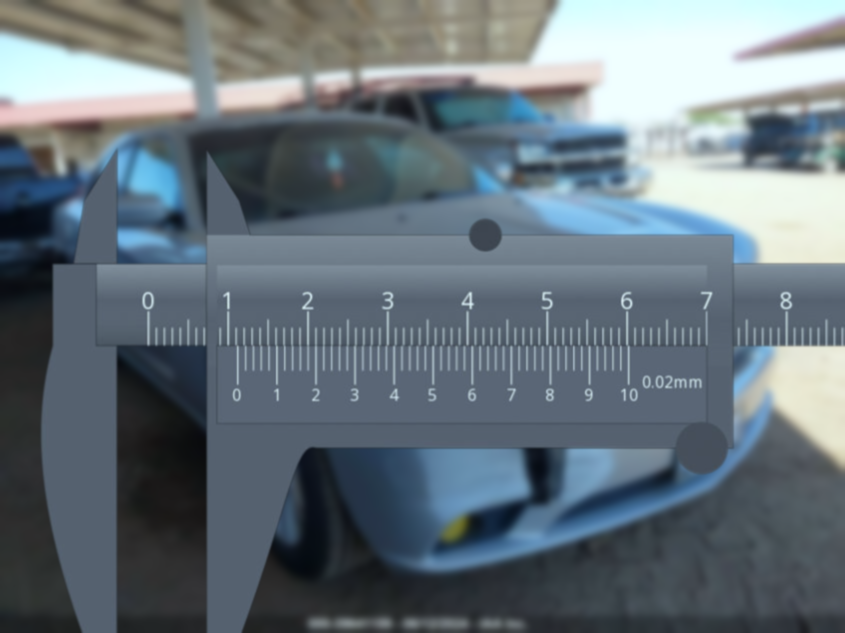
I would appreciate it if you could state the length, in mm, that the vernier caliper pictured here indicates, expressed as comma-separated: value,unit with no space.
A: 11.2,mm
